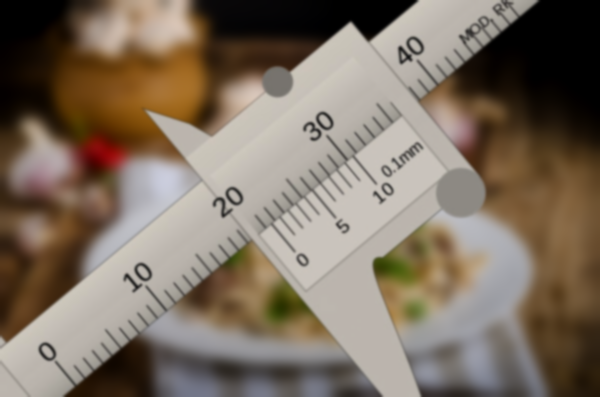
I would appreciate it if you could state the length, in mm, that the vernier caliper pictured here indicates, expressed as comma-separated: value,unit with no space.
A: 21.6,mm
